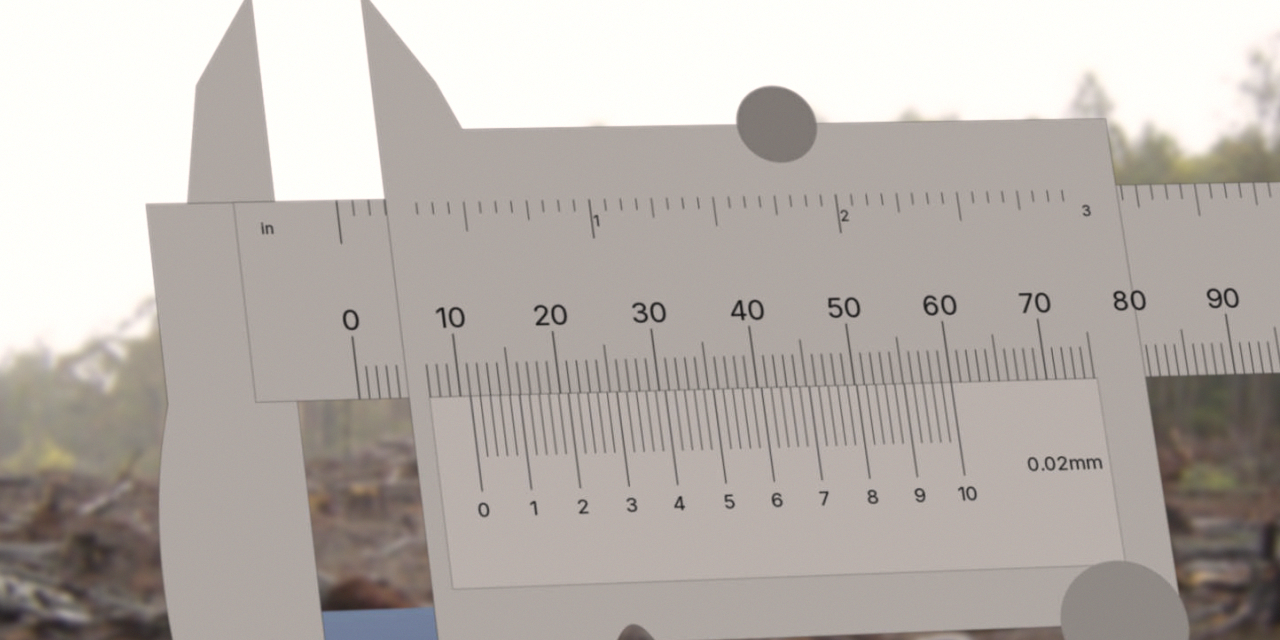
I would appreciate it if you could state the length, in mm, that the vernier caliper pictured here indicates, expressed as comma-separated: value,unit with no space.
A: 11.0,mm
